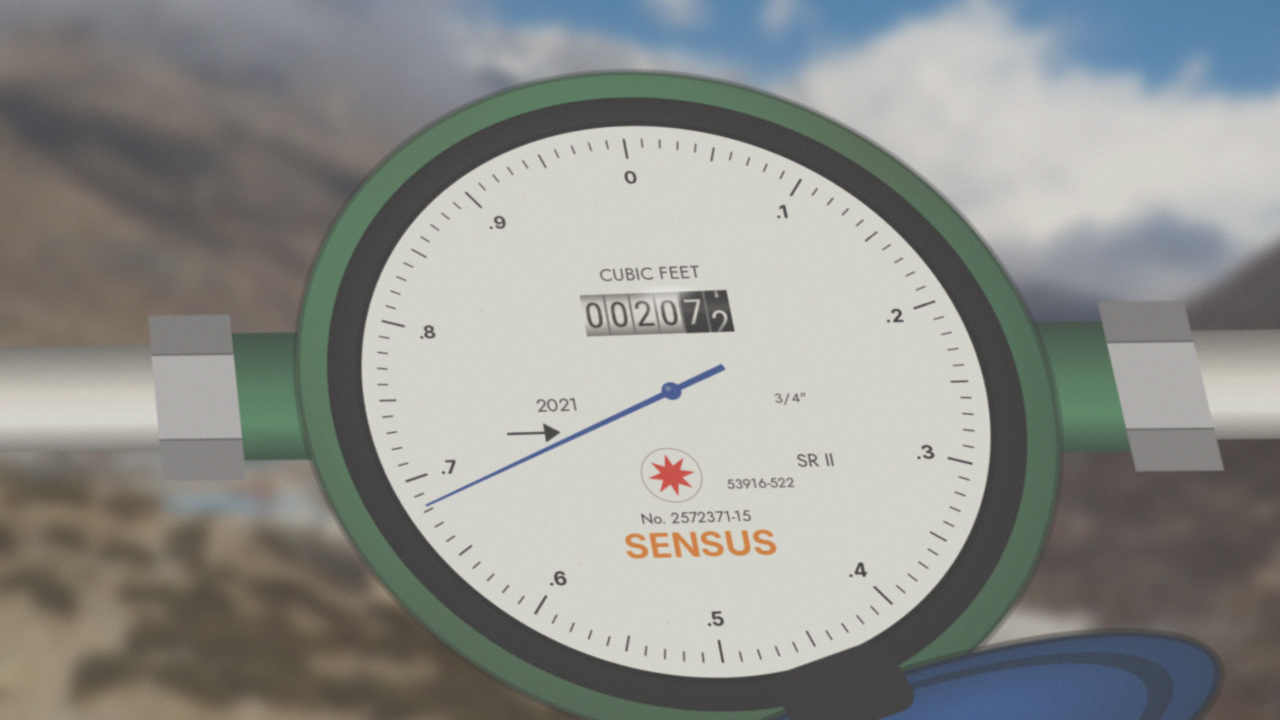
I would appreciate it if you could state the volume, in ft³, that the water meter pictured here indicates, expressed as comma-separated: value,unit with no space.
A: 2071.68,ft³
